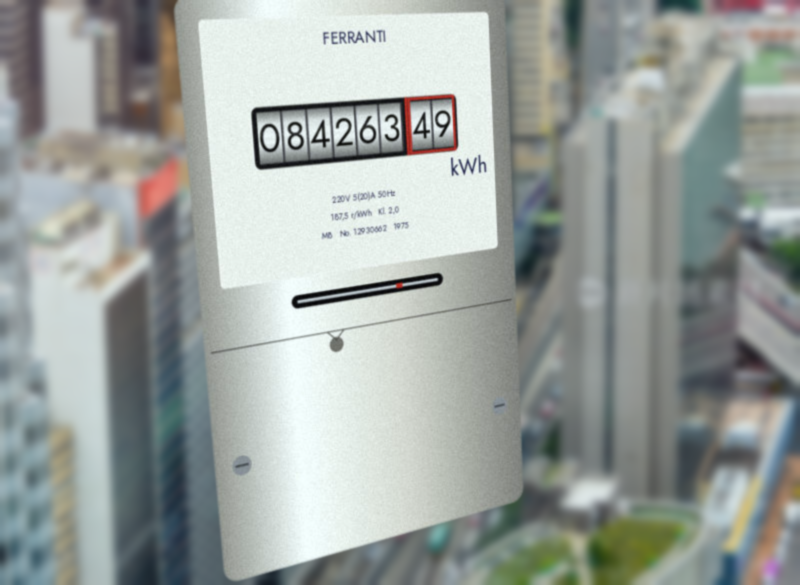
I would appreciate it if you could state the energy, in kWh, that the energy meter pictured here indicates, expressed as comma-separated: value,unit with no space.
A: 84263.49,kWh
